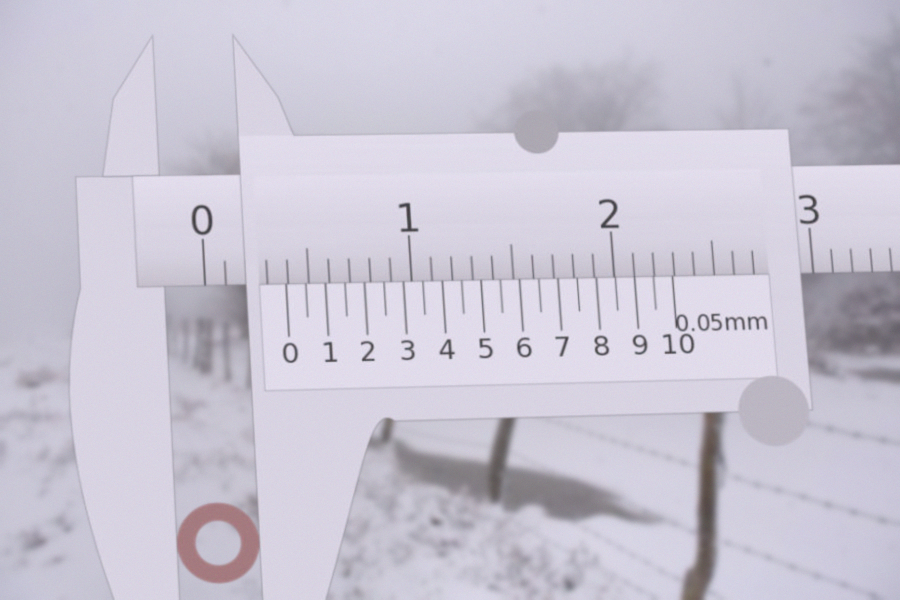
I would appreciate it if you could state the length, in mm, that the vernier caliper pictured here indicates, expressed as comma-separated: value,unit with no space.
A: 3.9,mm
